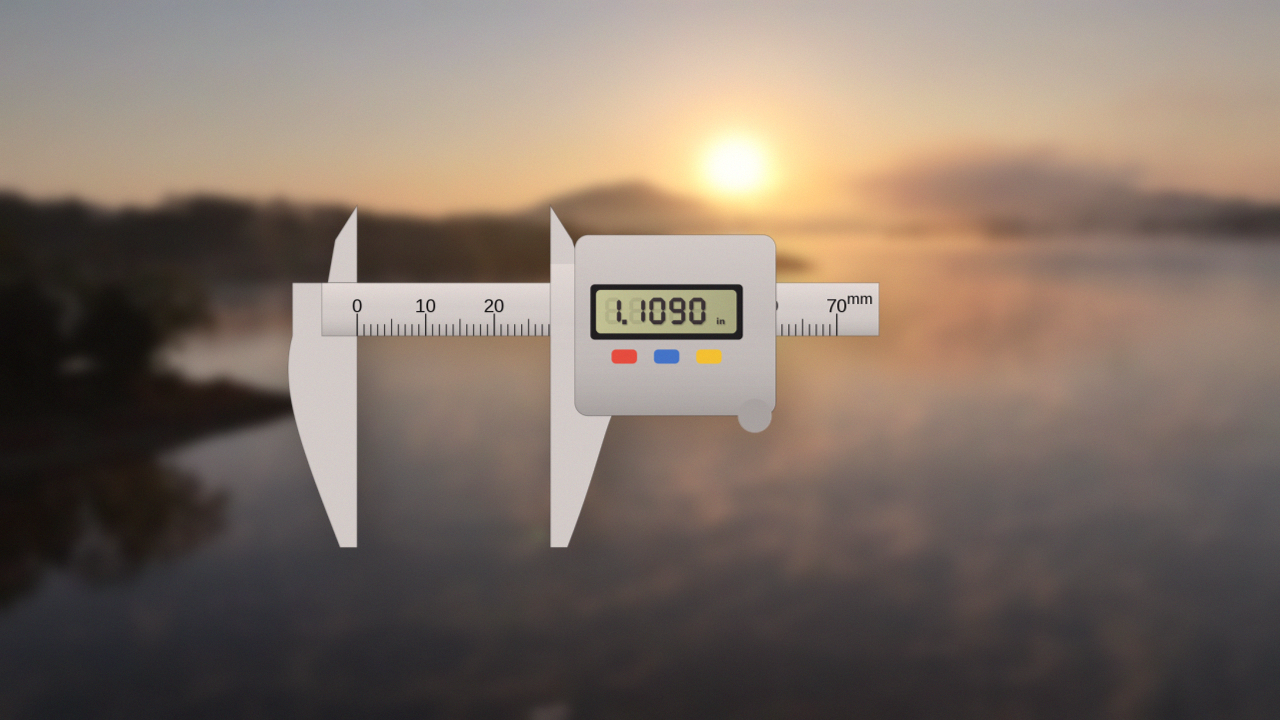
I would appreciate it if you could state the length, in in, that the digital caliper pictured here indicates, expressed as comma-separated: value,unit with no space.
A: 1.1090,in
